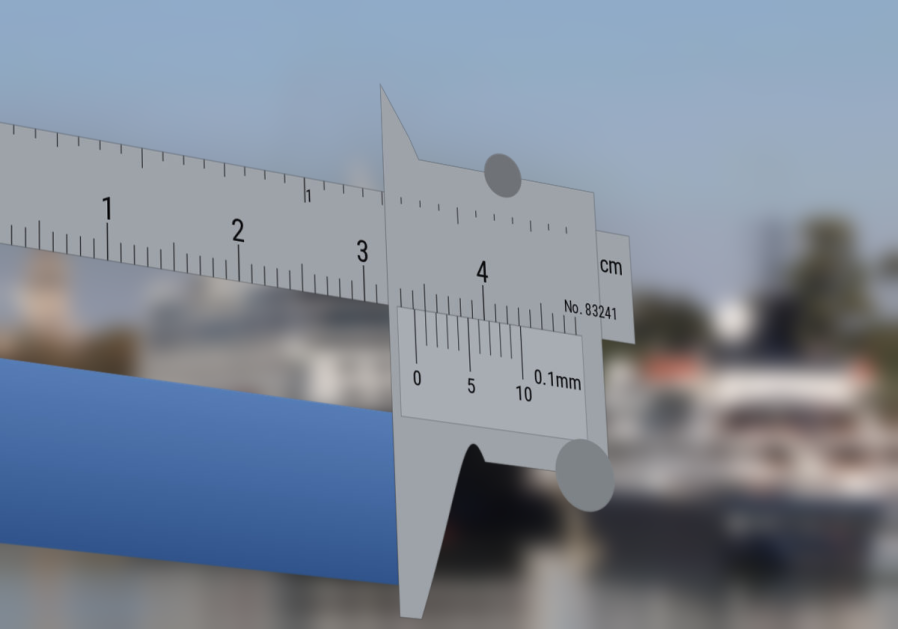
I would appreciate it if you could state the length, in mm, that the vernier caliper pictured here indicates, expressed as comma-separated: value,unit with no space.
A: 34.1,mm
